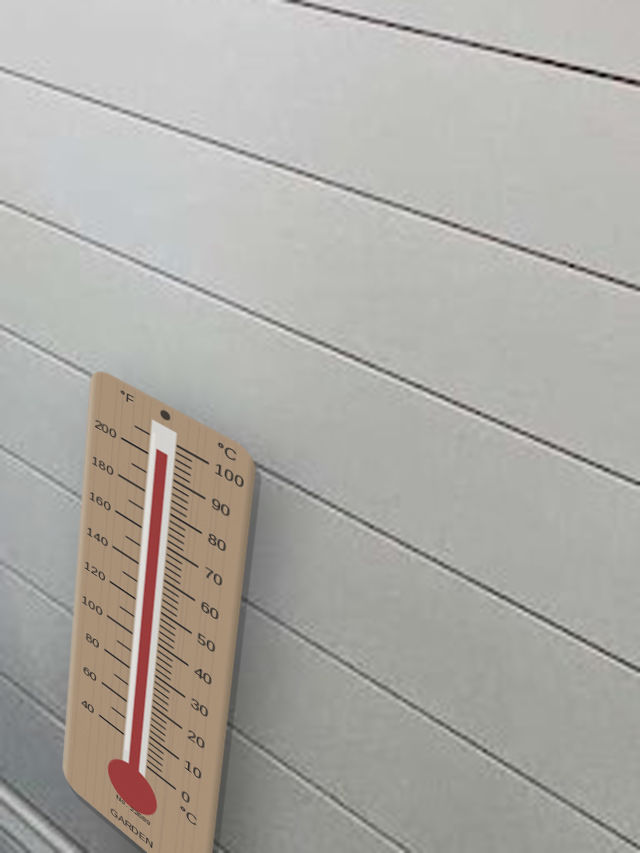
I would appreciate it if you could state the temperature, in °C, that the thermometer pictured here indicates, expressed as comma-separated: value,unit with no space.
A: 96,°C
